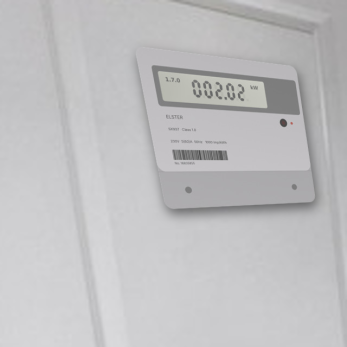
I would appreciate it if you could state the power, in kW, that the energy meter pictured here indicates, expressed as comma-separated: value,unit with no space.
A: 2.02,kW
